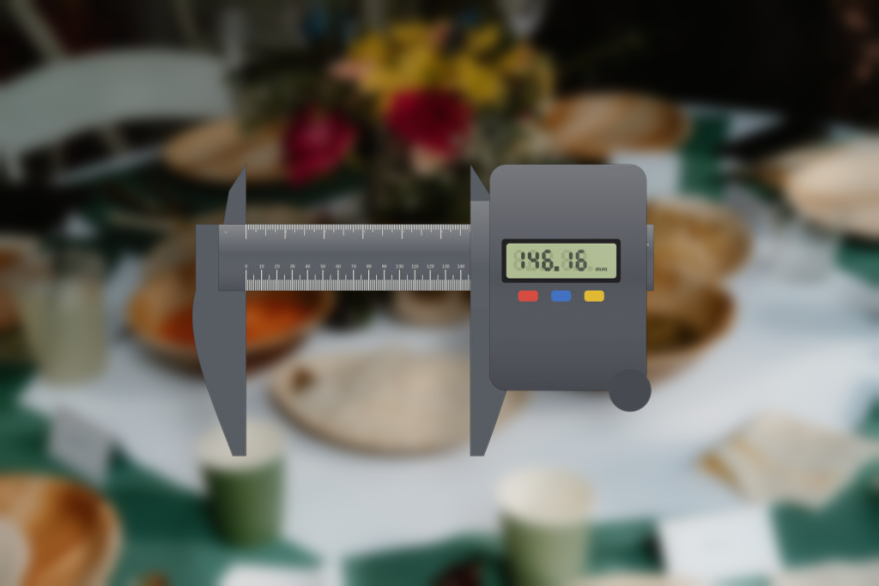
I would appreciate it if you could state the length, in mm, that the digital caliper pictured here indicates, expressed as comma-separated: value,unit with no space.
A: 146.16,mm
